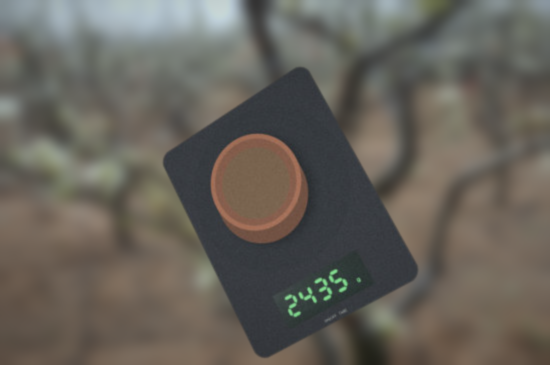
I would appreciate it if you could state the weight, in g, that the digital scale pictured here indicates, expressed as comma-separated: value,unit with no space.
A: 2435,g
